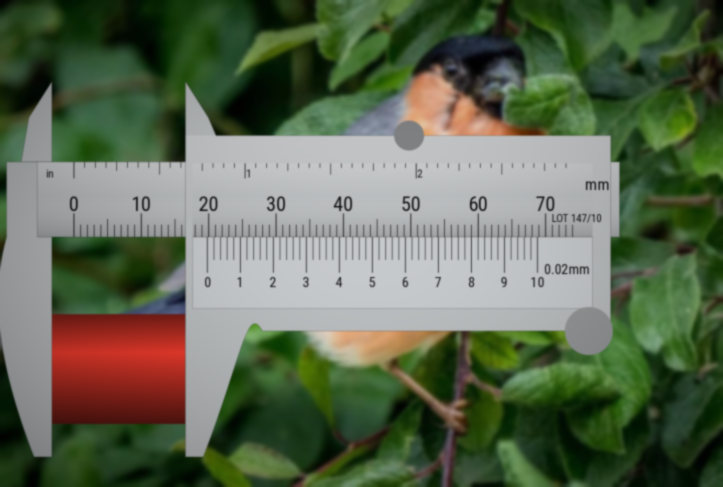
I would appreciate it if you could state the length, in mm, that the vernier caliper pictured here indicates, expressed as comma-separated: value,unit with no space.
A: 19.8,mm
